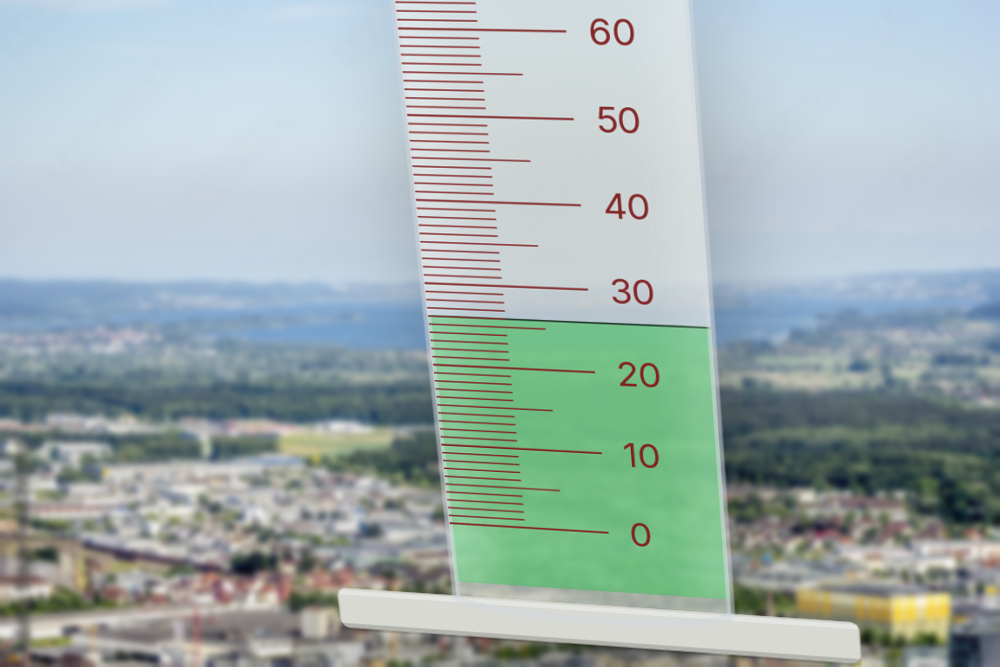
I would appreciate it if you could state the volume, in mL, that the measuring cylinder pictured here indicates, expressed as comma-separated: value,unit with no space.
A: 26,mL
